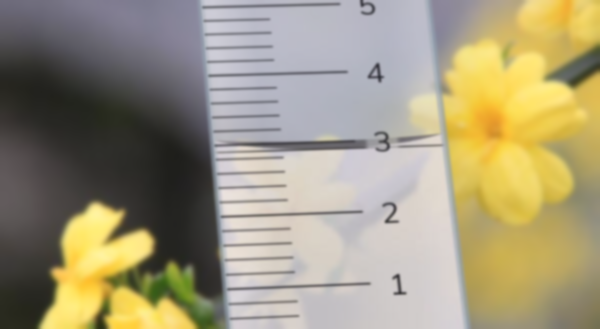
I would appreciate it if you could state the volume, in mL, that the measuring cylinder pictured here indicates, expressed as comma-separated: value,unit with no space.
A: 2.9,mL
